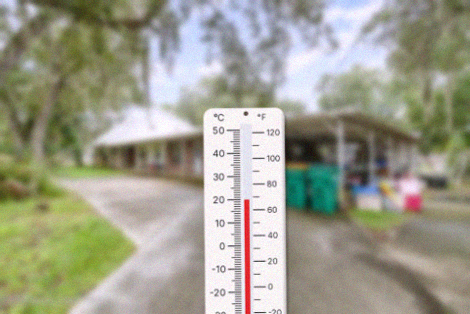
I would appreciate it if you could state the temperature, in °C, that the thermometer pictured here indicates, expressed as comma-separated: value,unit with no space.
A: 20,°C
